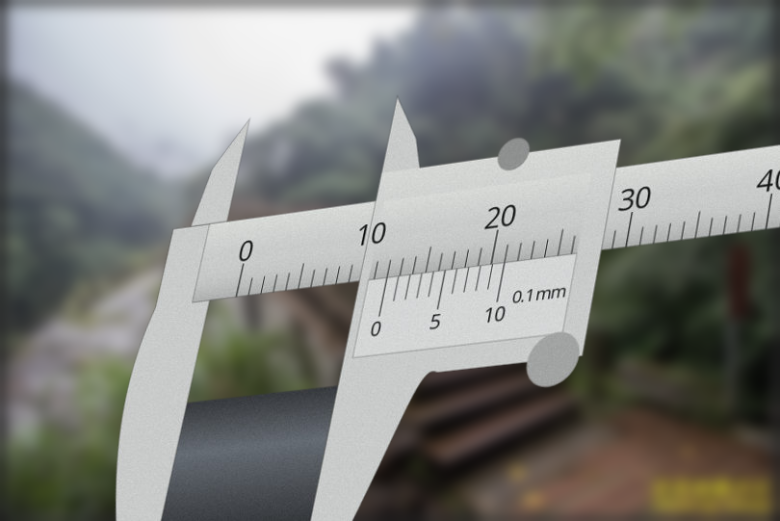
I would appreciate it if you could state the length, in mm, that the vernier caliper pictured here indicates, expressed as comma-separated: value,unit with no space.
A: 12.0,mm
